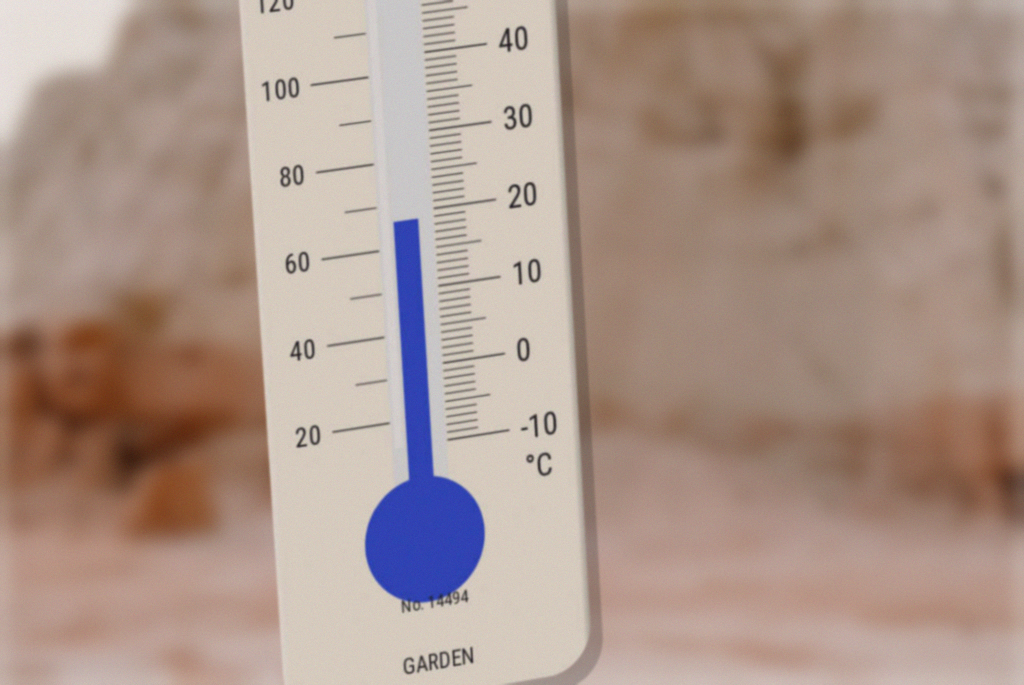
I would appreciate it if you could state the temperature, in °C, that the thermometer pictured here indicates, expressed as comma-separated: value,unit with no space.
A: 19,°C
